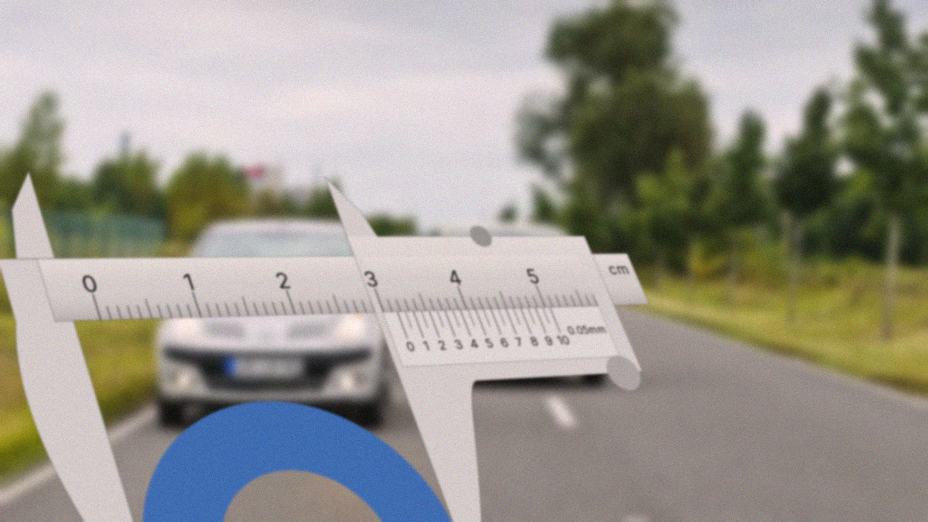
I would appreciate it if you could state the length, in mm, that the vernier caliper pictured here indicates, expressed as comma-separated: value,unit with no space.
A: 31.6,mm
